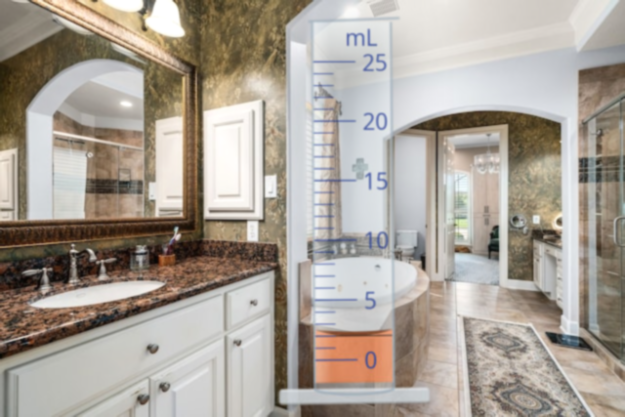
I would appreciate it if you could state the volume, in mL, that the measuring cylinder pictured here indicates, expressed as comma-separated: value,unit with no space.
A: 2,mL
